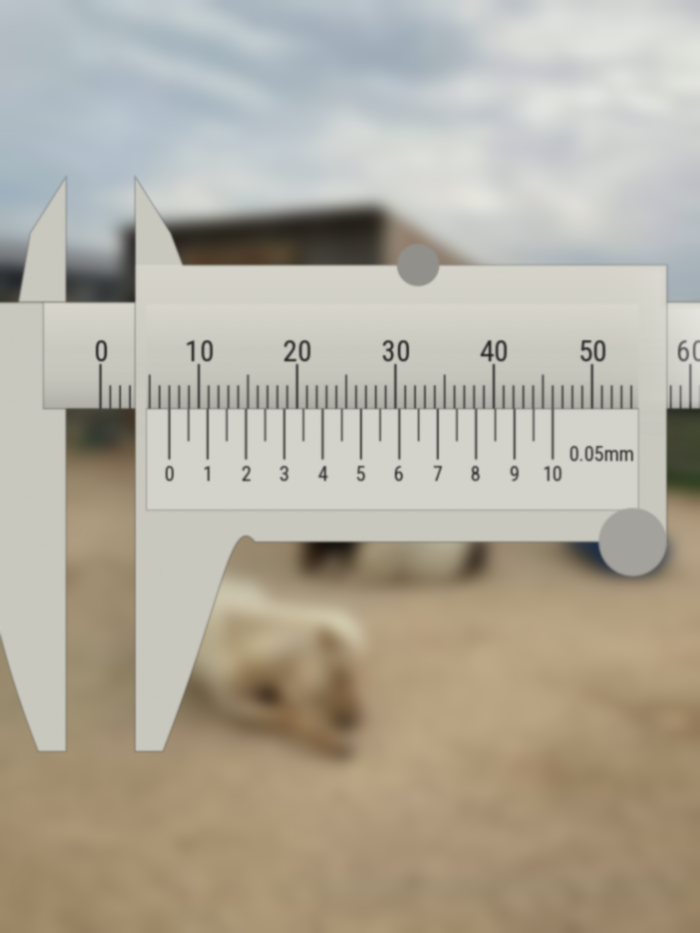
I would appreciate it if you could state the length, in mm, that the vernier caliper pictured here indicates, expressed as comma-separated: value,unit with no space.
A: 7.0,mm
